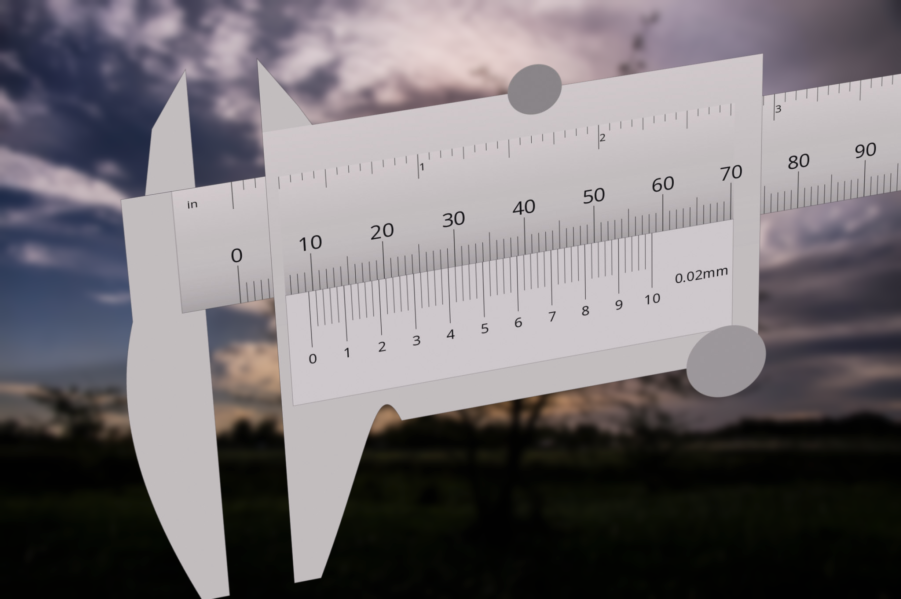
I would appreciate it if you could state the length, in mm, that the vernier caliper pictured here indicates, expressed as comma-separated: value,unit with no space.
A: 9.4,mm
